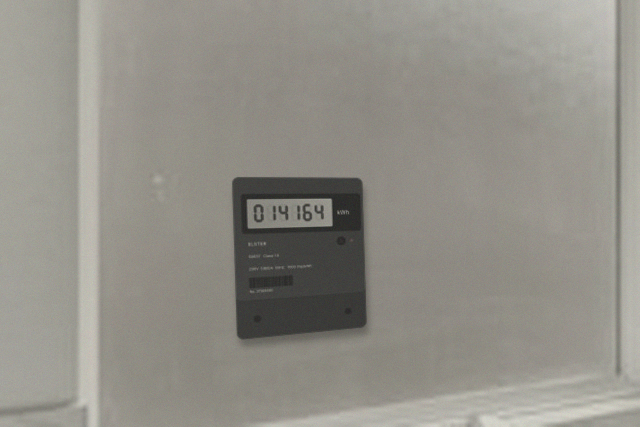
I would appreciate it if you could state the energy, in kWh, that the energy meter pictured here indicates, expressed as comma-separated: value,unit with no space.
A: 14164,kWh
